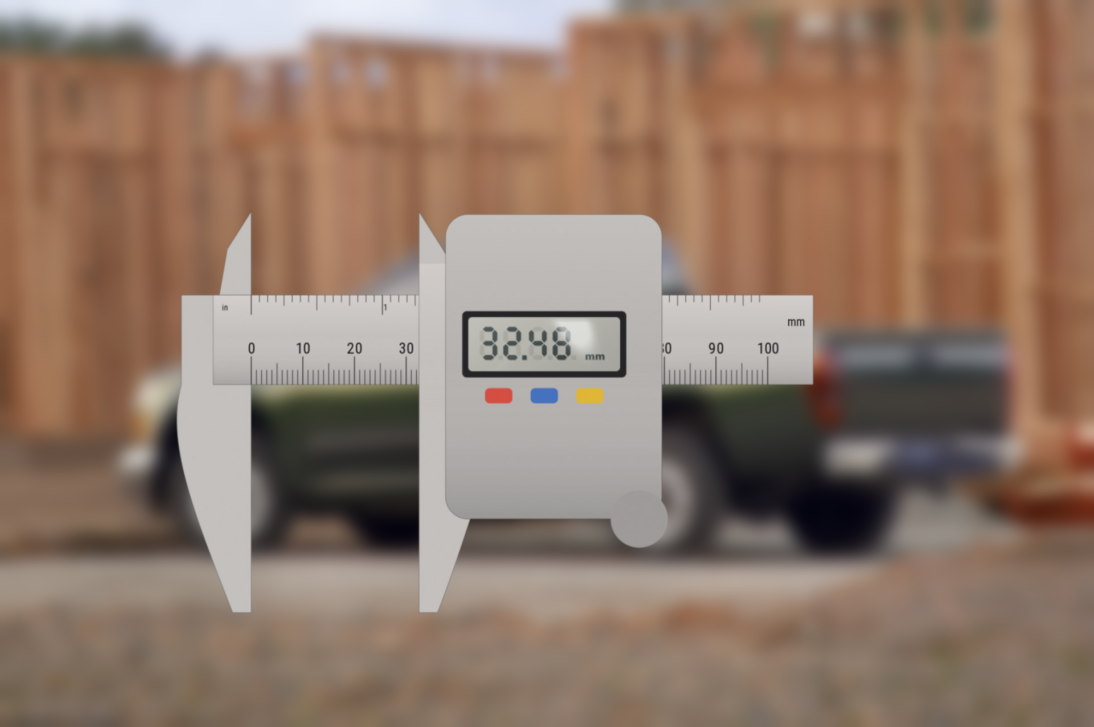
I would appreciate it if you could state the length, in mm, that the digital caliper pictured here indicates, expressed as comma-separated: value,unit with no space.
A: 32.48,mm
